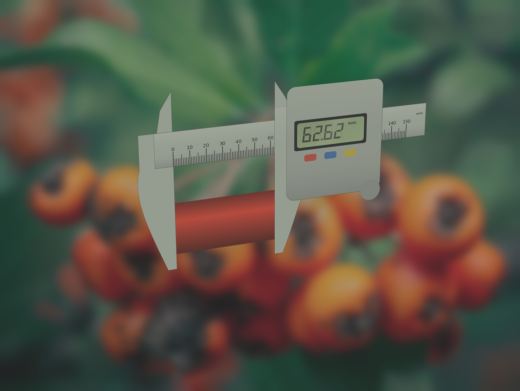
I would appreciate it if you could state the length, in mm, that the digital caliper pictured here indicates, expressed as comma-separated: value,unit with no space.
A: 62.62,mm
